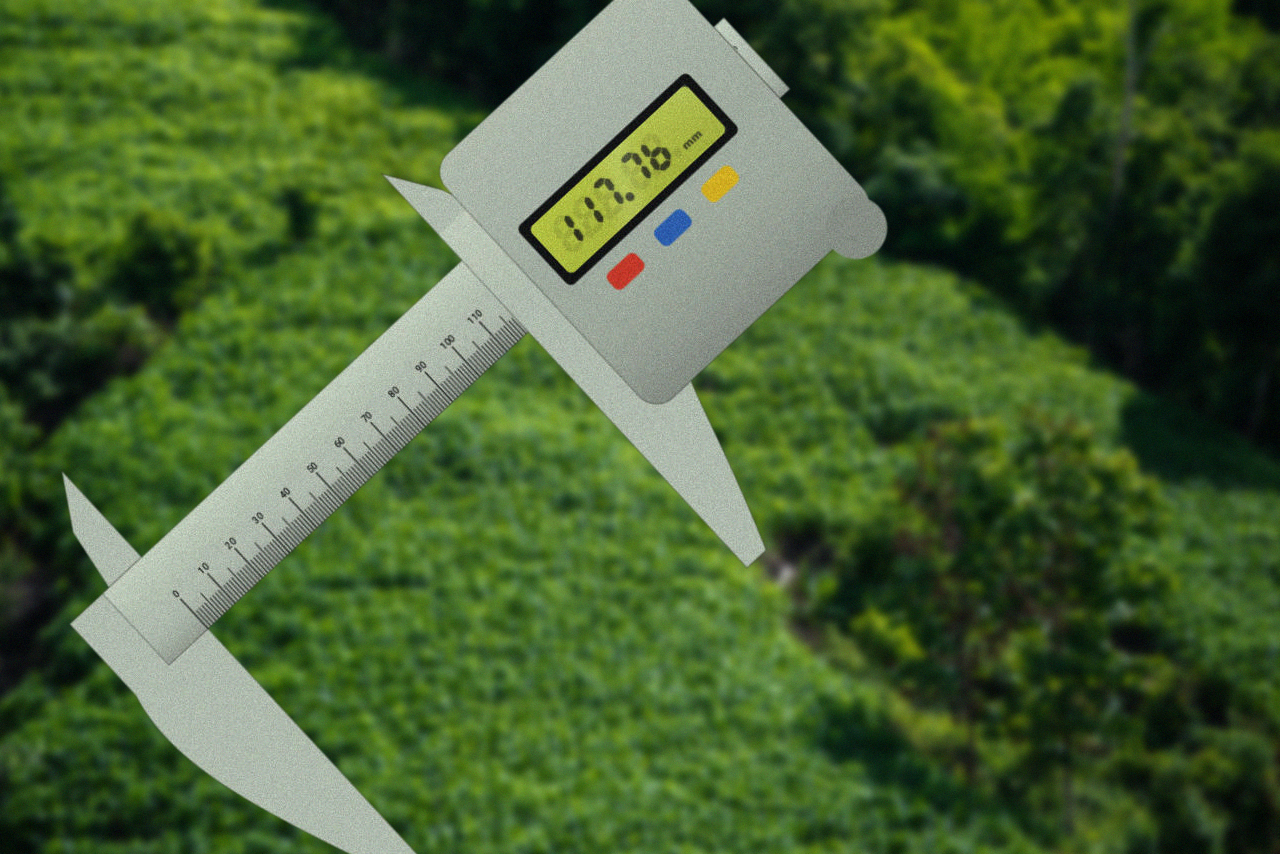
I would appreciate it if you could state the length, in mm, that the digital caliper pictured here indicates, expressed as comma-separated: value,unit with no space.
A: 117.76,mm
